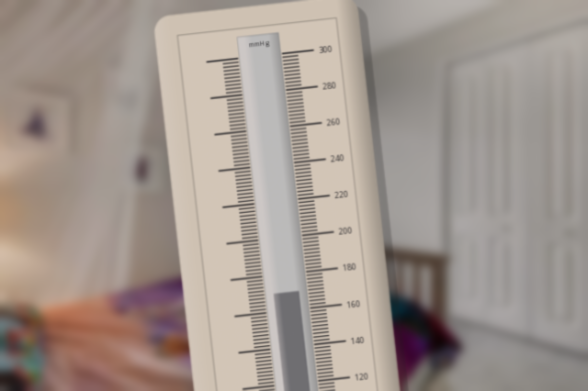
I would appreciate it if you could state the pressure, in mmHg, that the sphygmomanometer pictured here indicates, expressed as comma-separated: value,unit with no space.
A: 170,mmHg
